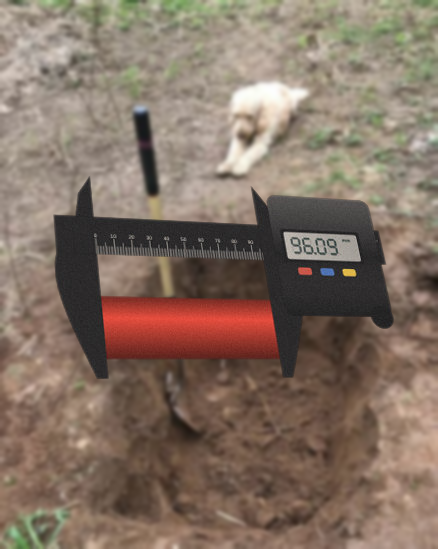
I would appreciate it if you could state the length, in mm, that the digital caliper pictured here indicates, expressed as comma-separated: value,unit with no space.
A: 96.09,mm
